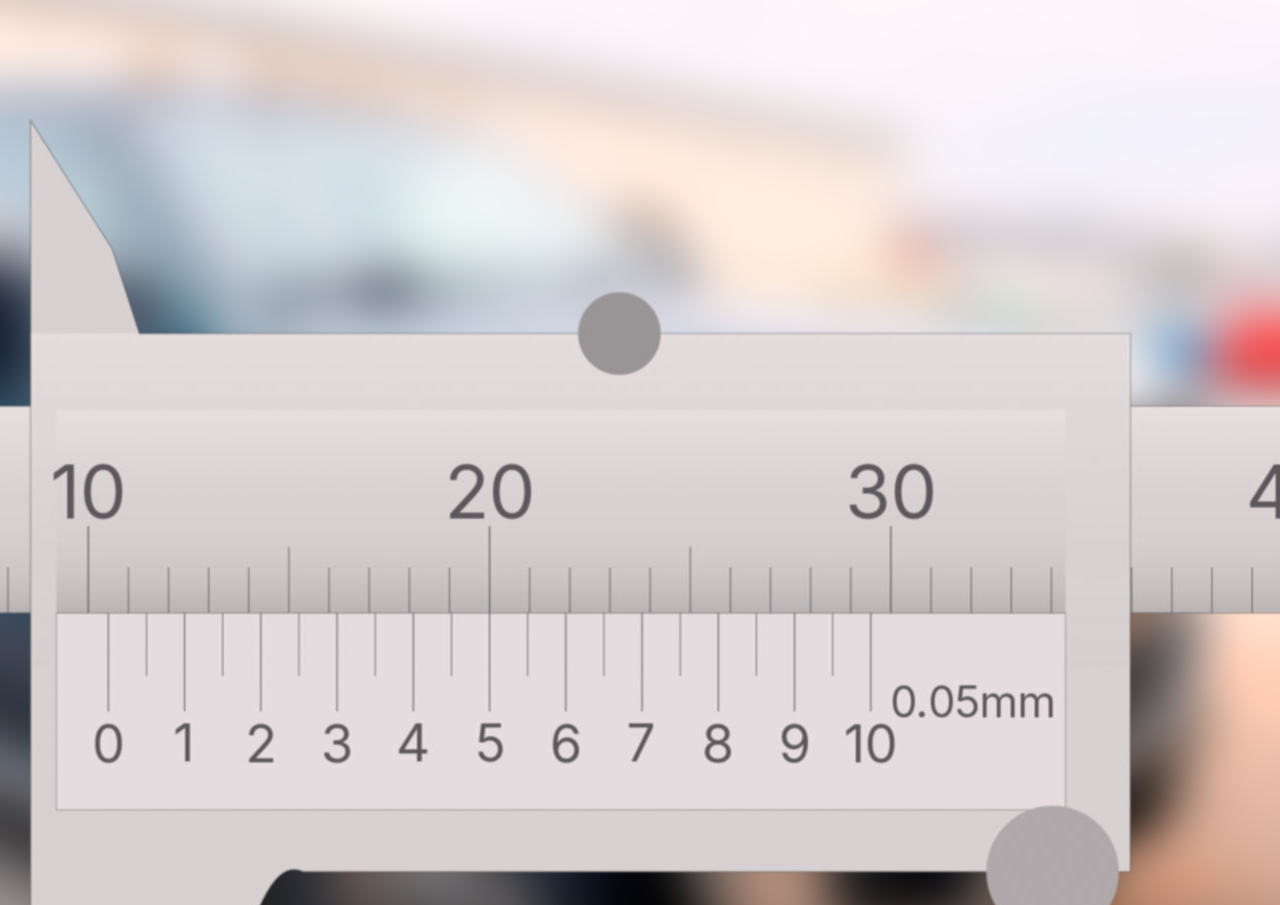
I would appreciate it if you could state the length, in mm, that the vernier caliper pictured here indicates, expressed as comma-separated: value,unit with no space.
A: 10.50,mm
